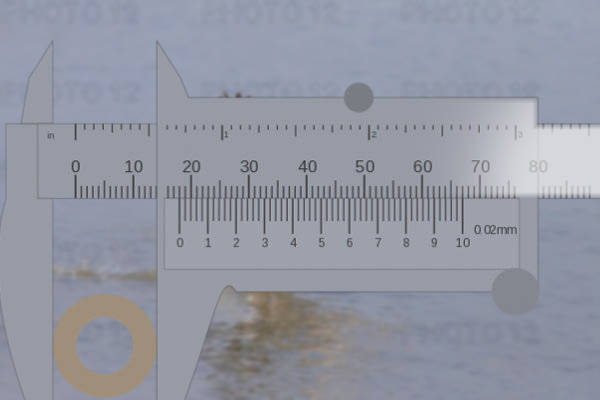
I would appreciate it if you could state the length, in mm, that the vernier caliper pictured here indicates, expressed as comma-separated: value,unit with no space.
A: 18.0,mm
